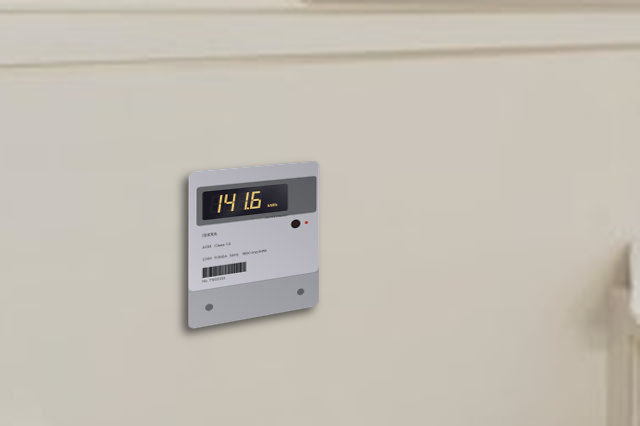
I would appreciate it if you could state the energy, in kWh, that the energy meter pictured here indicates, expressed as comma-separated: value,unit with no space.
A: 141.6,kWh
